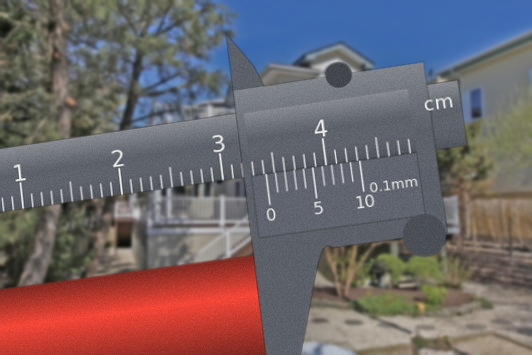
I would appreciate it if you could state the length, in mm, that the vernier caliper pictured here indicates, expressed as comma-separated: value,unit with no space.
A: 34.2,mm
